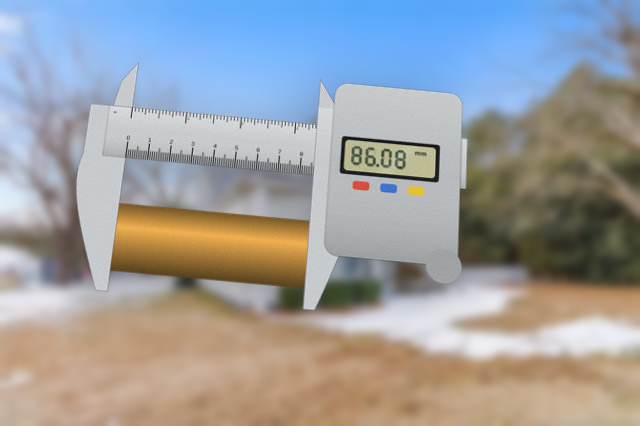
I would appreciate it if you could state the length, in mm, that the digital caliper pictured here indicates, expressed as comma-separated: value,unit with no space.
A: 86.08,mm
